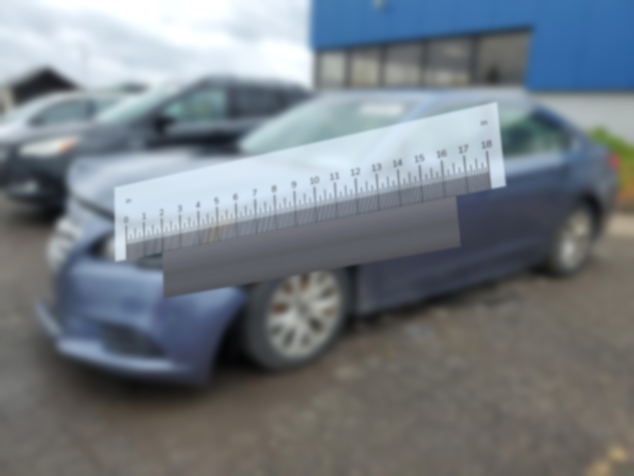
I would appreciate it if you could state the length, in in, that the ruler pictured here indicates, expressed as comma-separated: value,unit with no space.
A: 14.5,in
